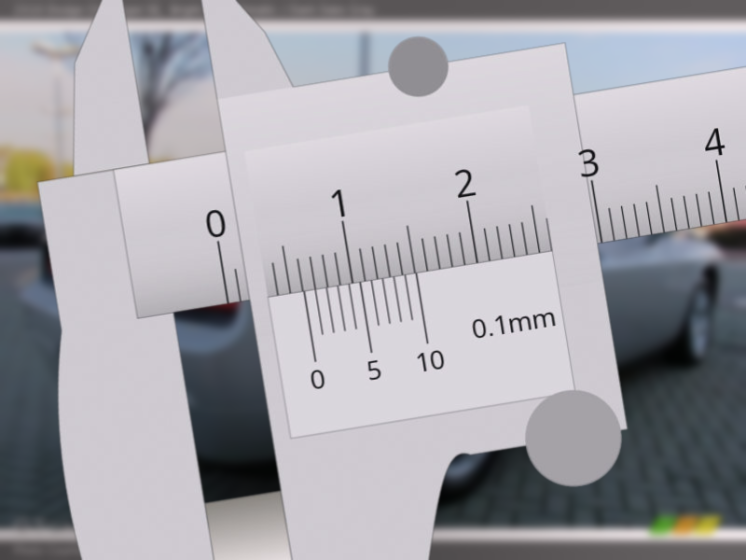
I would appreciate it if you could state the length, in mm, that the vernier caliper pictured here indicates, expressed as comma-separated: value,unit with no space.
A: 6.1,mm
